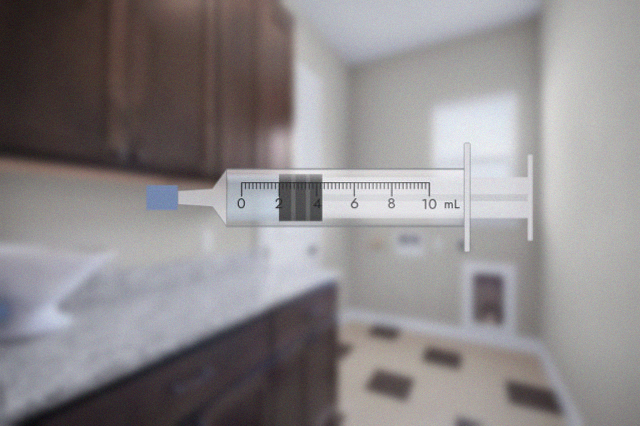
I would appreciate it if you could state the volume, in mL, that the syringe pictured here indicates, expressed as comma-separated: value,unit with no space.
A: 2,mL
